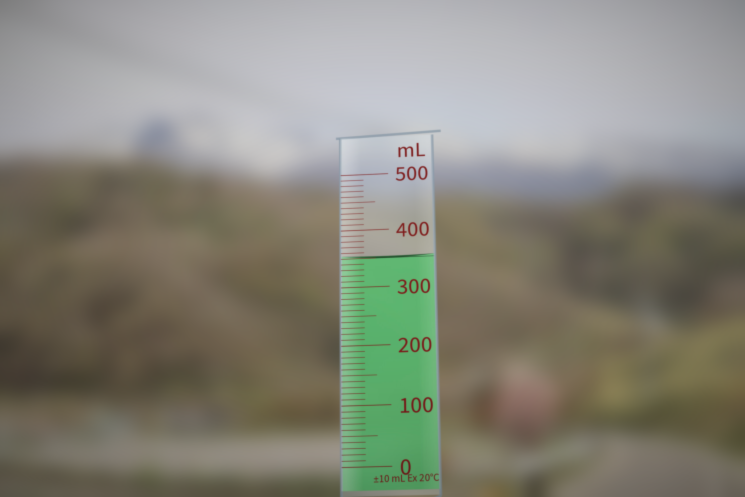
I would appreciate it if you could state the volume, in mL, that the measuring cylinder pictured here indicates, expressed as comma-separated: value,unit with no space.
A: 350,mL
